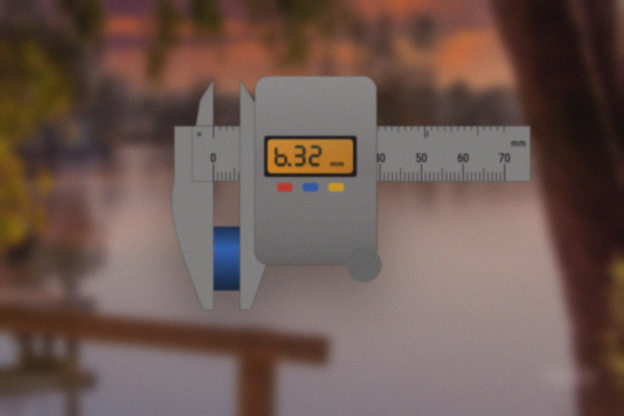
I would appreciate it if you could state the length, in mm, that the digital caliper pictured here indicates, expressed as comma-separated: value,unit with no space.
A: 6.32,mm
